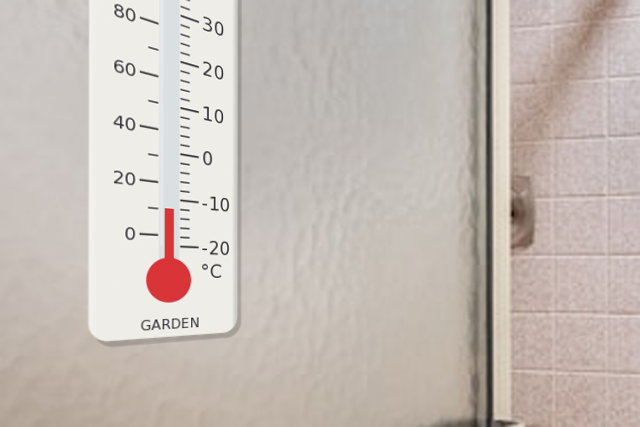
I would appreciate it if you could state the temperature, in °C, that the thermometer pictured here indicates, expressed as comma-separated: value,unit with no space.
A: -12,°C
